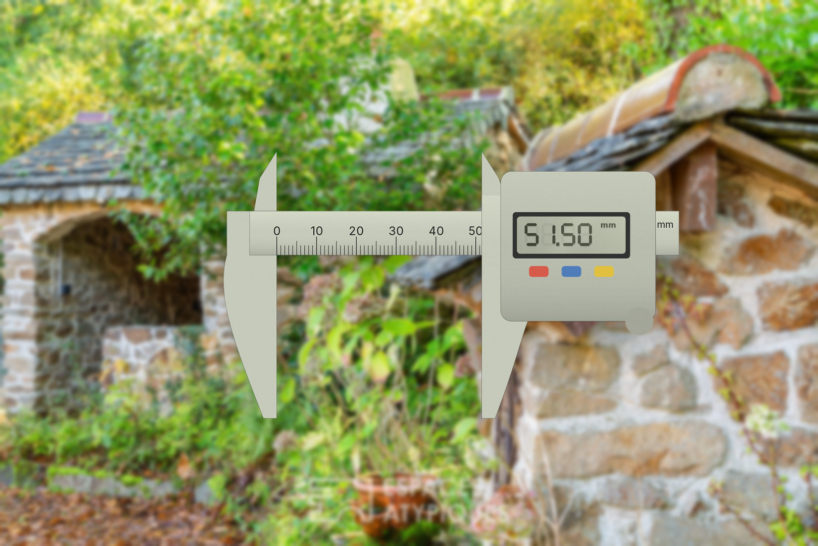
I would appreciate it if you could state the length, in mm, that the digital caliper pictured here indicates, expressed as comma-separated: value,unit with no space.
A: 51.50,mm
